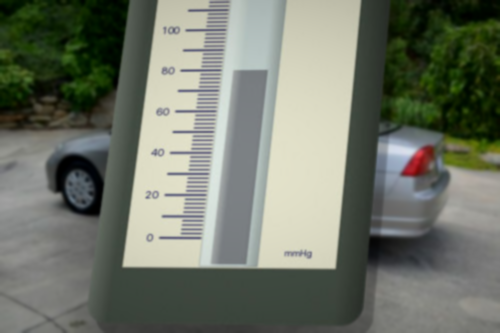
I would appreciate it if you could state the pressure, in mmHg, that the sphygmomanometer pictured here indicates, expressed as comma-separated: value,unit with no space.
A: 80,mmHg
